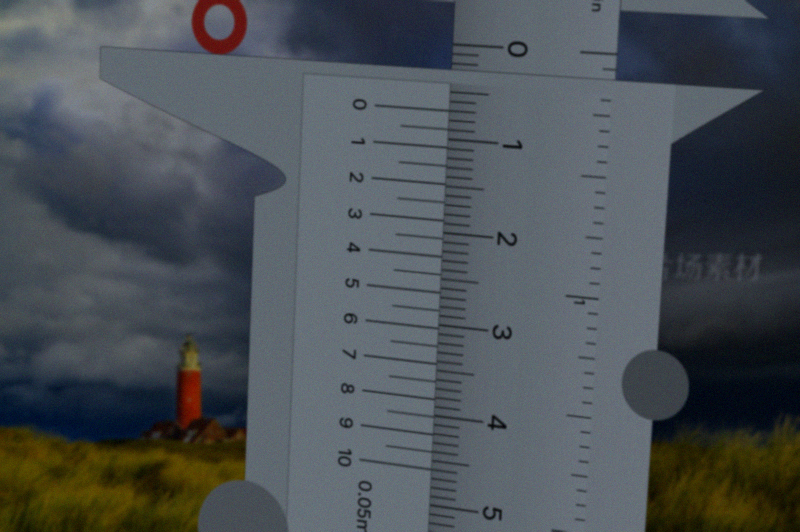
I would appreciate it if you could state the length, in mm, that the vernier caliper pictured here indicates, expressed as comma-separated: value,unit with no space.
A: 7.0,mm
